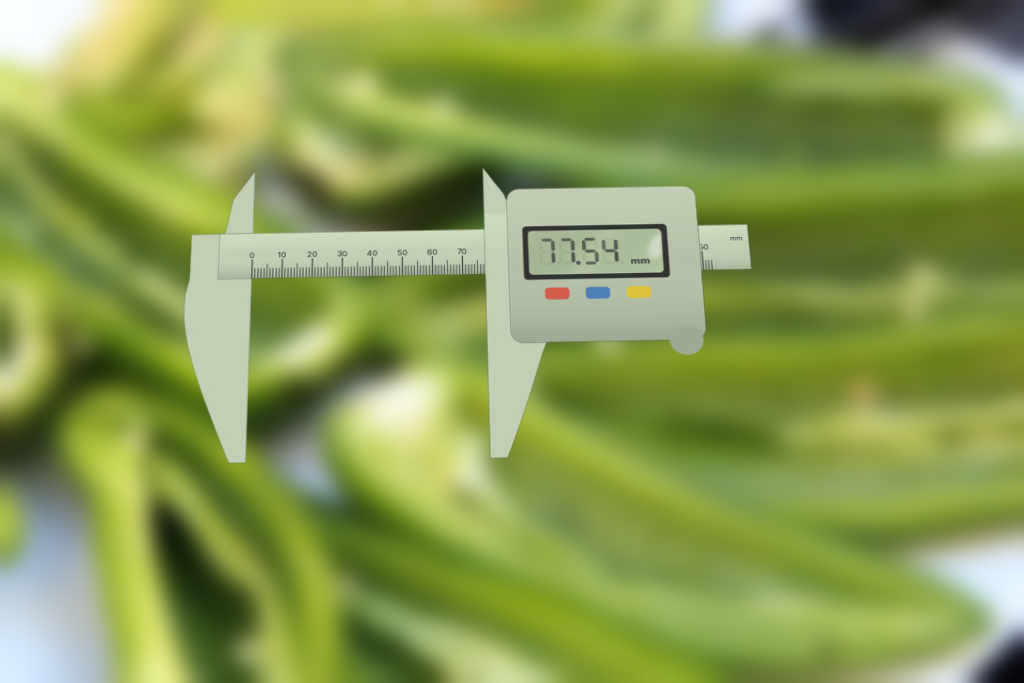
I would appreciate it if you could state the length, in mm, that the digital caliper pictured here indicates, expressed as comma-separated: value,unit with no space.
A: 77.54,mm
